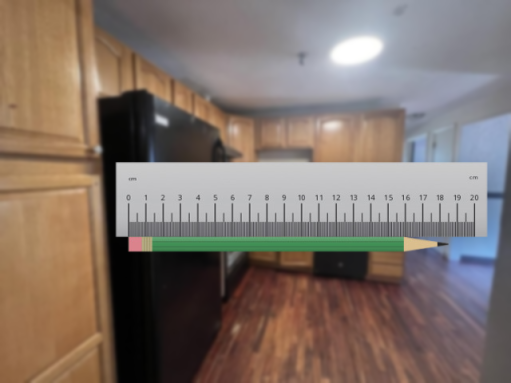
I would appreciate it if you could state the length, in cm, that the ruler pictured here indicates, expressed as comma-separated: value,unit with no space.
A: 18.5,cm
